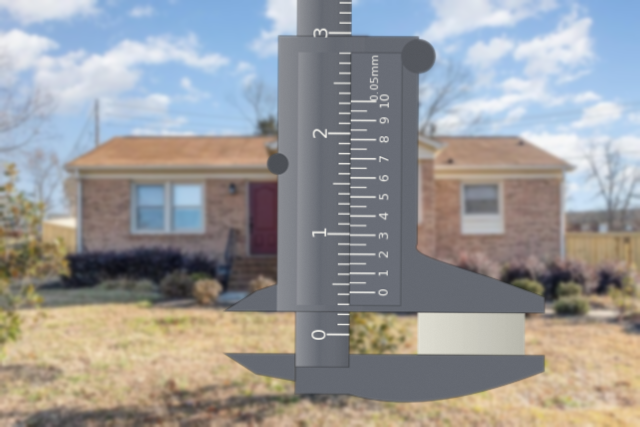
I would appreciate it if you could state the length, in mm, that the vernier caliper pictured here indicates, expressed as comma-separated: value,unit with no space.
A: 4.2,mm
